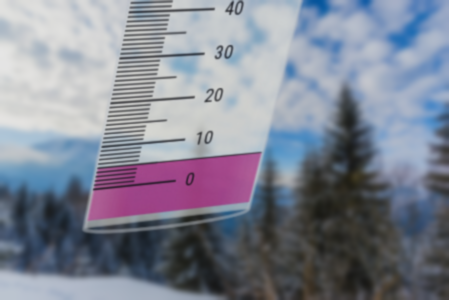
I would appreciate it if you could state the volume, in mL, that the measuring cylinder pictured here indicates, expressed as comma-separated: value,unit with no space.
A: 5,mL
